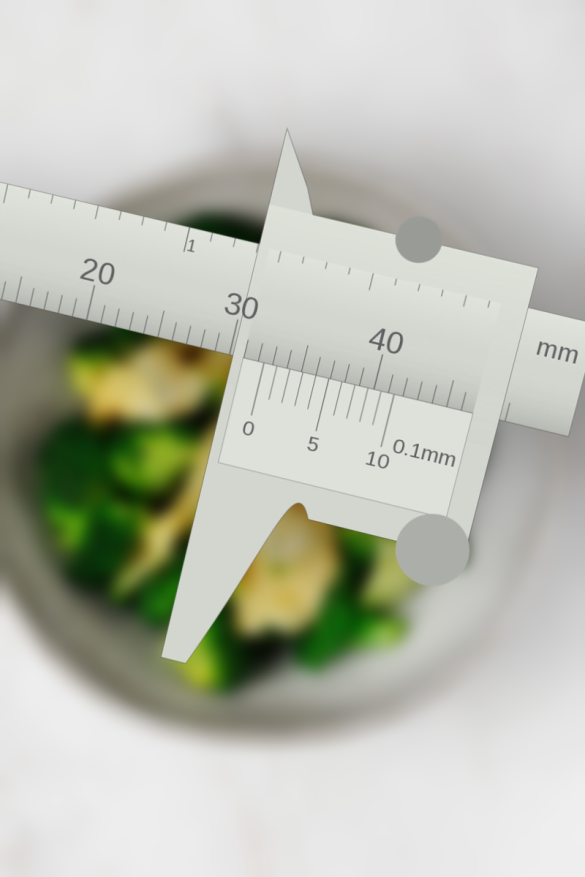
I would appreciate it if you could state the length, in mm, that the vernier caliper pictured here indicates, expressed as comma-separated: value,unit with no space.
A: 32.4,mm
